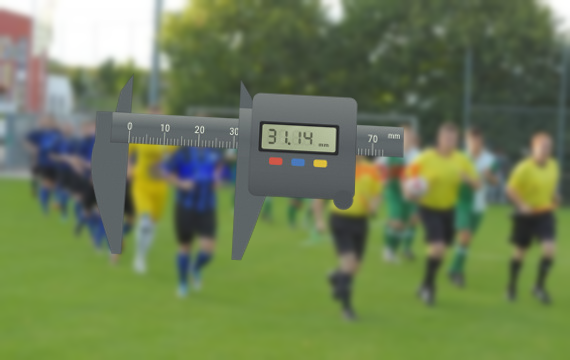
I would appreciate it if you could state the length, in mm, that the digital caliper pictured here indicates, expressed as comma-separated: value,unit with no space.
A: 31.14,mm
